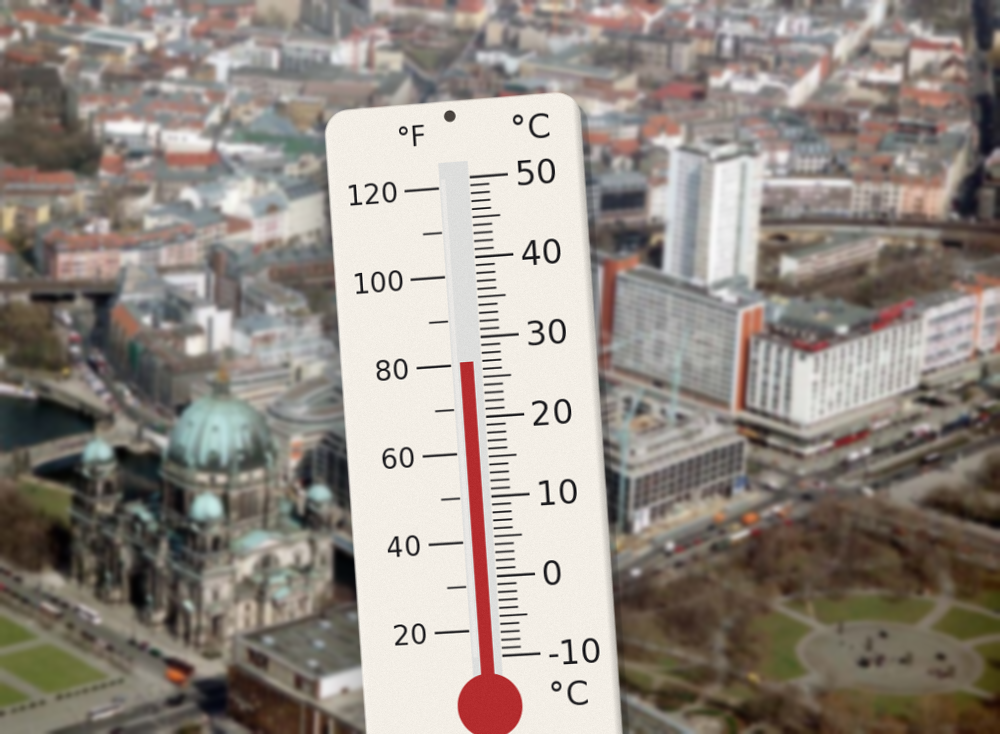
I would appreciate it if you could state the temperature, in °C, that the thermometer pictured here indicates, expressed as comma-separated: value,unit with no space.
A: 27,°C
